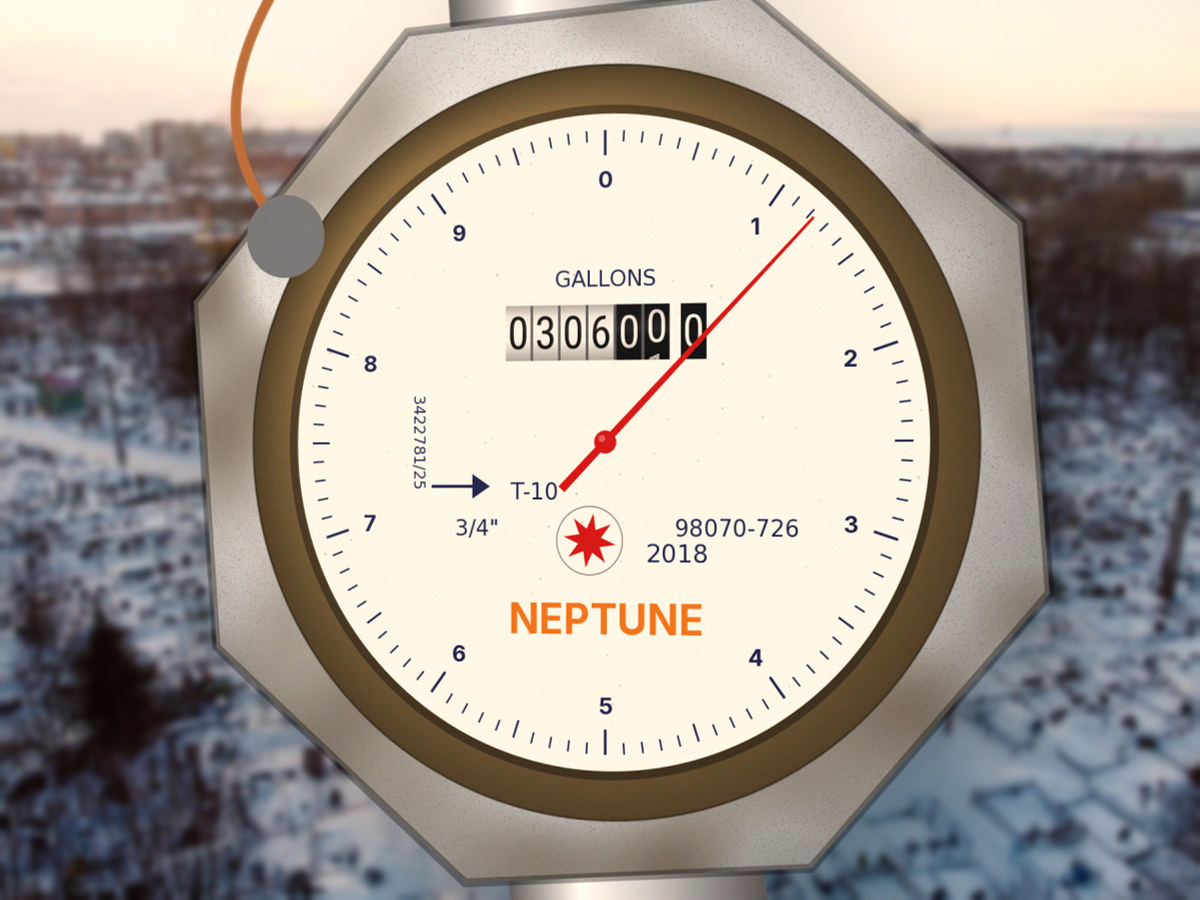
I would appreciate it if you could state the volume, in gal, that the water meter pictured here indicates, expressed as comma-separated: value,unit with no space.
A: 306001.2,gal
